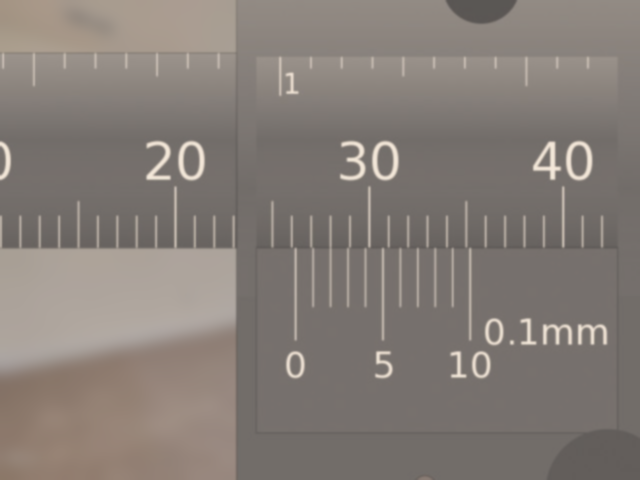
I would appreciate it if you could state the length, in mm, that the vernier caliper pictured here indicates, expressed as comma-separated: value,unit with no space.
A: 26.2,mm
